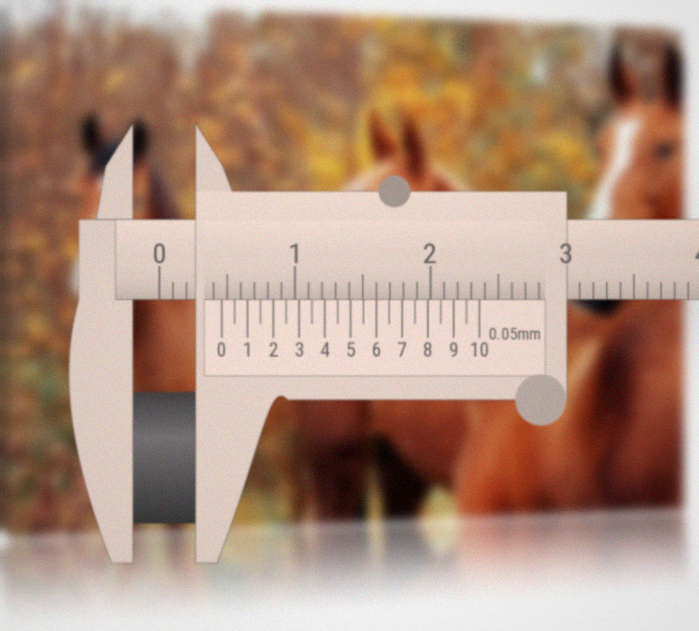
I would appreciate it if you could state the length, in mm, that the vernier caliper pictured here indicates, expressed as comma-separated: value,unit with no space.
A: 4.6,mm
